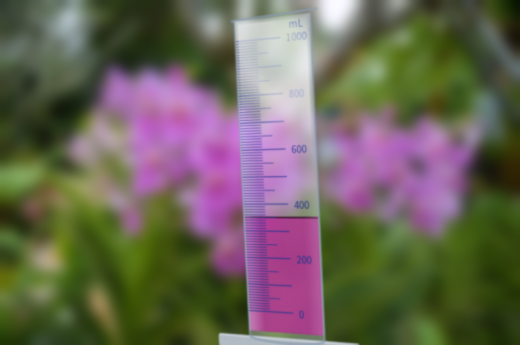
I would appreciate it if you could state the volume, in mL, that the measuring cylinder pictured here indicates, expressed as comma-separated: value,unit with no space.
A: 350,mL
